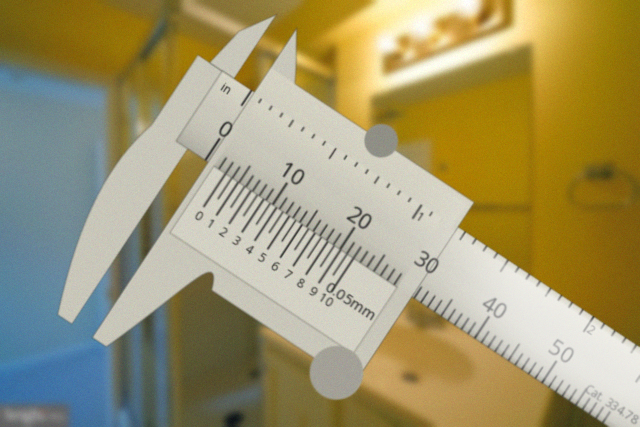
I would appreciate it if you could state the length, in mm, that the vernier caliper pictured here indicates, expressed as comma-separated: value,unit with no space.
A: 3.0,mm
